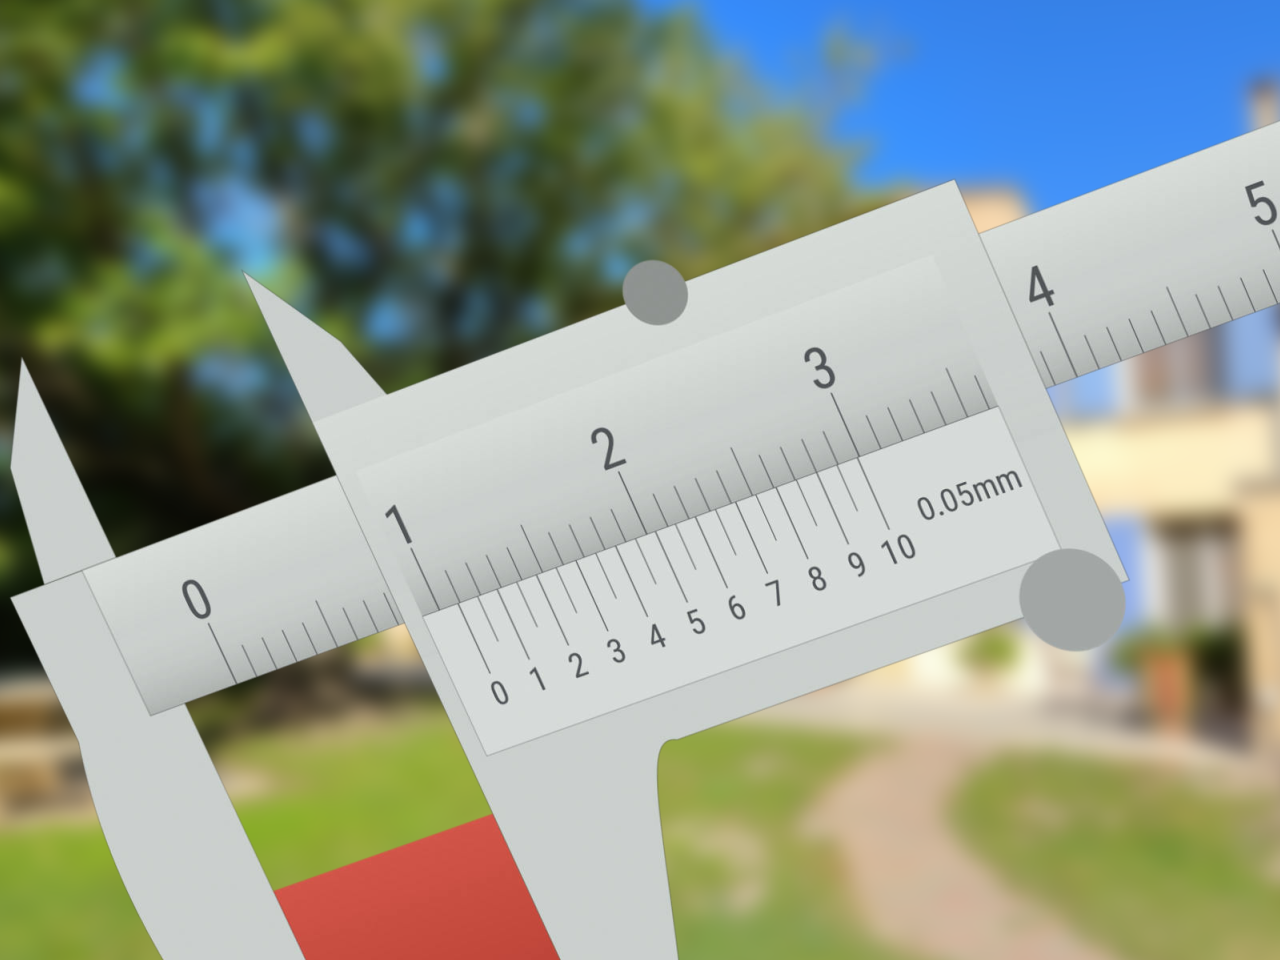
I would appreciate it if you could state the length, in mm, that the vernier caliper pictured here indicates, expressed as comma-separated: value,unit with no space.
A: 10.9,mm
